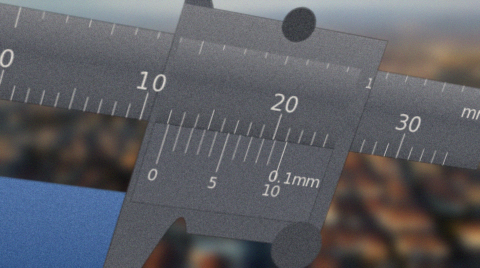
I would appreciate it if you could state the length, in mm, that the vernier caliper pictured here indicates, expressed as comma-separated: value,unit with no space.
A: 12.1,mm
